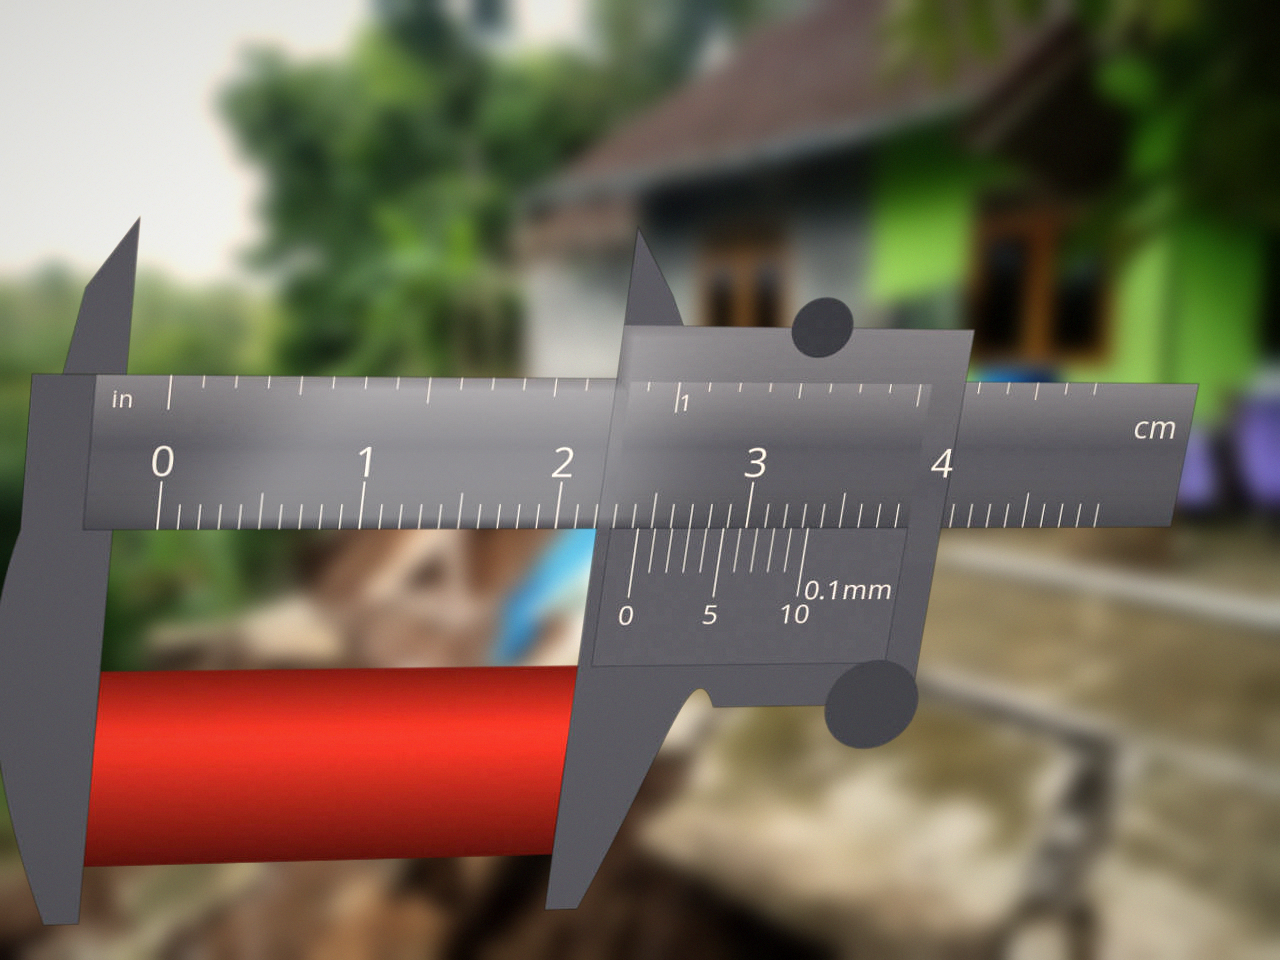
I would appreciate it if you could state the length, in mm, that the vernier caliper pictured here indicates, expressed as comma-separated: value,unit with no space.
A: 24.3,mm
